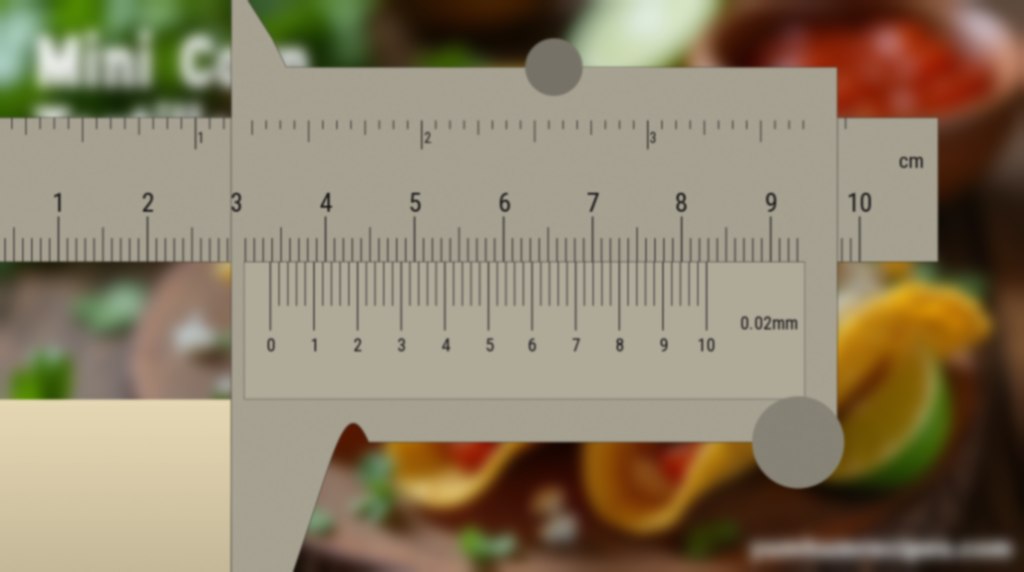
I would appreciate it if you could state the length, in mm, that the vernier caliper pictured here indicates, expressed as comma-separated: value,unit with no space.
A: 33.8,mm
